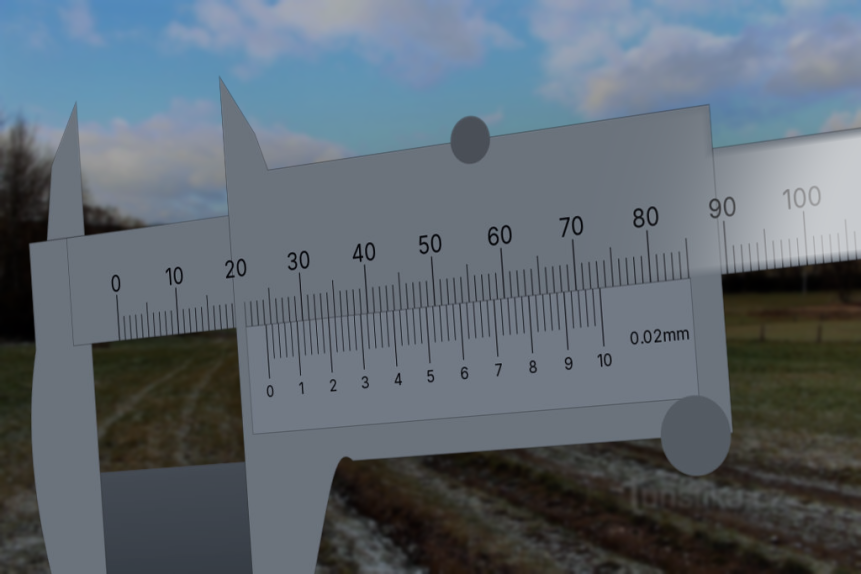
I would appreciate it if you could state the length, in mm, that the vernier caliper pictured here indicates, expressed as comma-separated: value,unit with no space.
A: 24.2,mm
